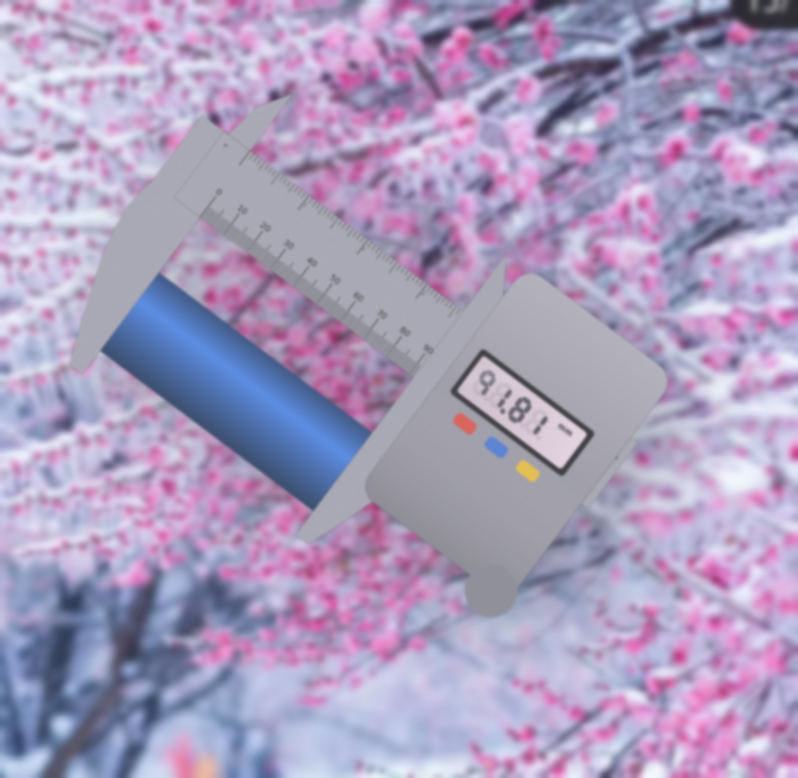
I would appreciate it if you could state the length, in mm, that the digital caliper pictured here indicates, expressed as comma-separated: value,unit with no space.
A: 91.81,mm
